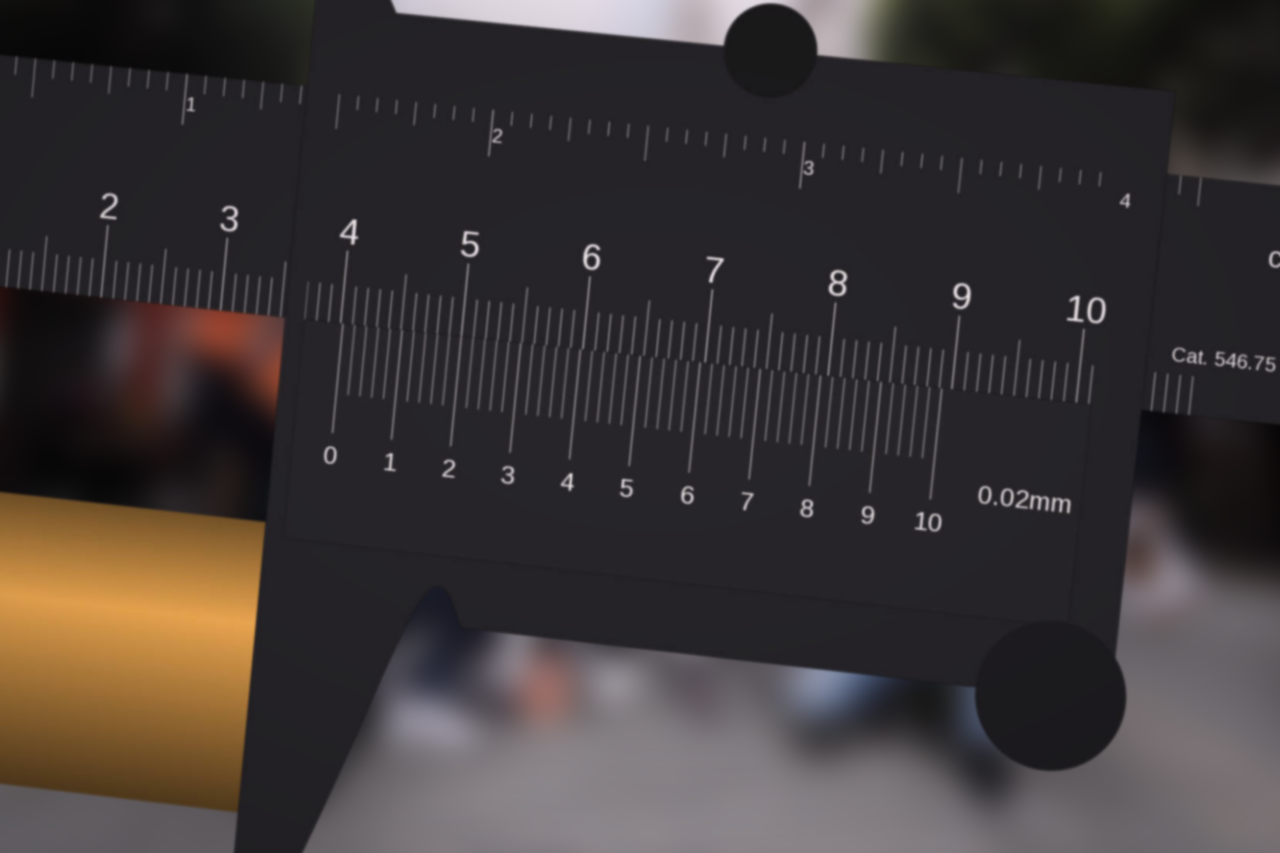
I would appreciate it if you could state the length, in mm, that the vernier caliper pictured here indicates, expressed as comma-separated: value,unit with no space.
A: 40.2,mm
